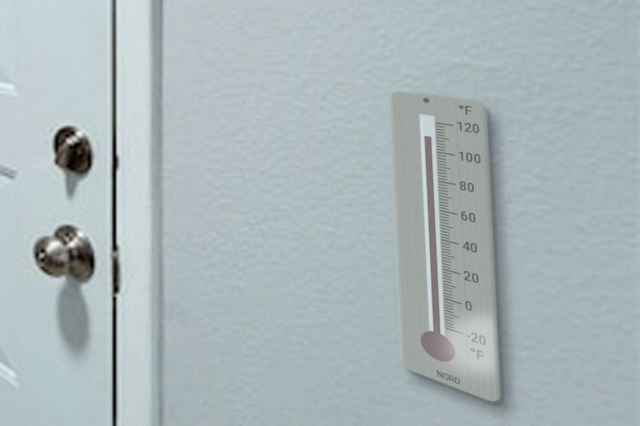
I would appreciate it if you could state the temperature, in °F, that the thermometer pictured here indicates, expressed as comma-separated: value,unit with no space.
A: 110,°F
